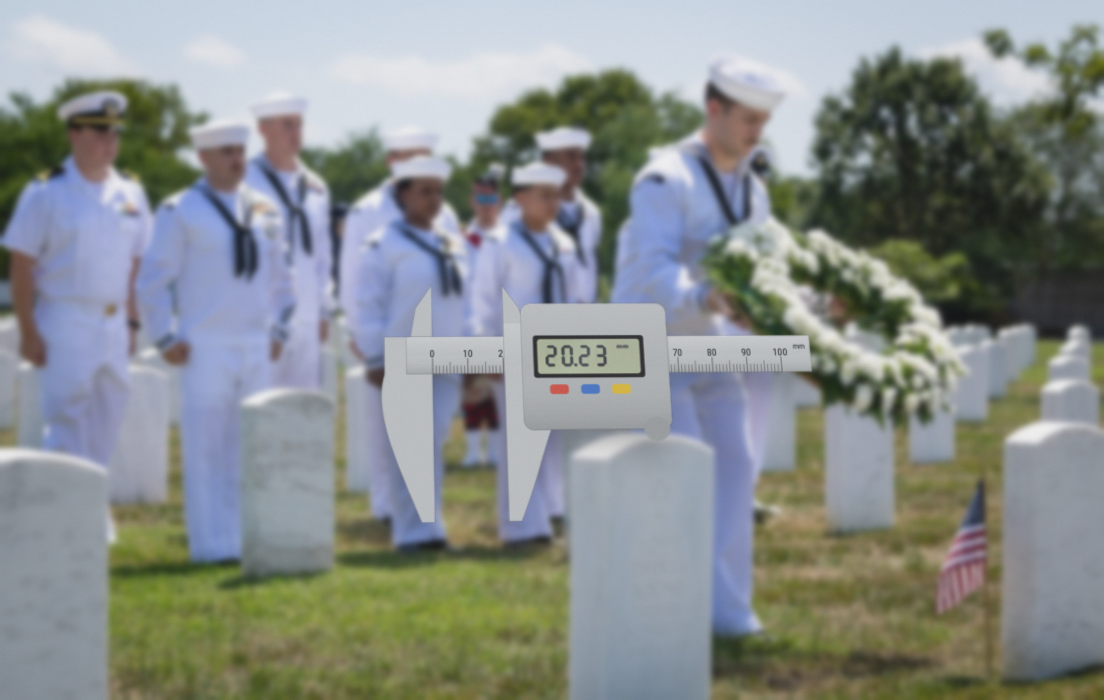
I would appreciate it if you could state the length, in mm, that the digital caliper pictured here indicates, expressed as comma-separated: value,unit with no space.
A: 20.23,mm
